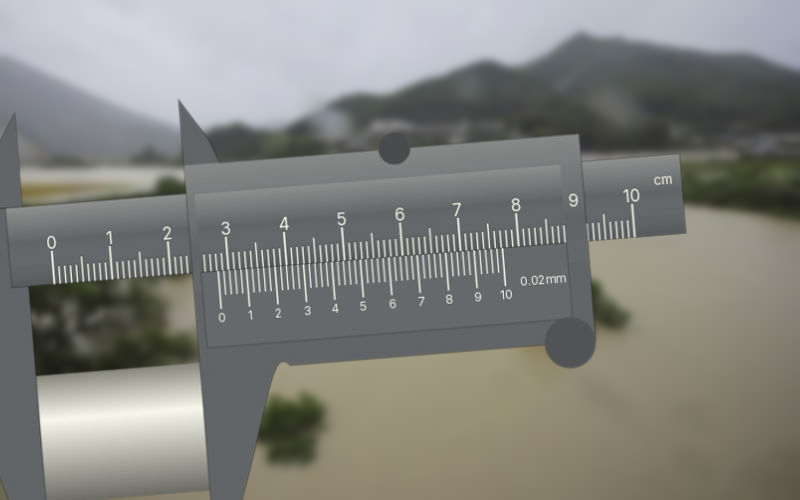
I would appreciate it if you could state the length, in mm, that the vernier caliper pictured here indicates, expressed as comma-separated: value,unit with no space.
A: 28.2,mm
